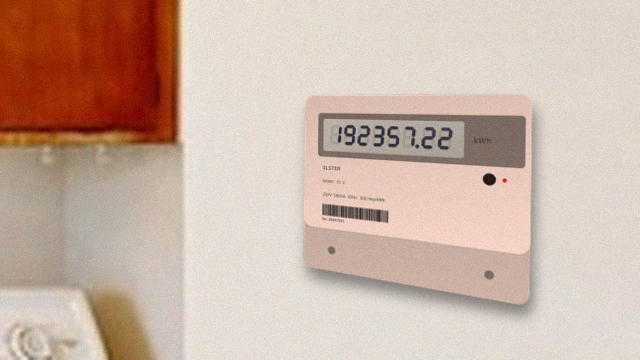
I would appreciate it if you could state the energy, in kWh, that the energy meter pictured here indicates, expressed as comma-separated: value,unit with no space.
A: 192357.22,kWh
